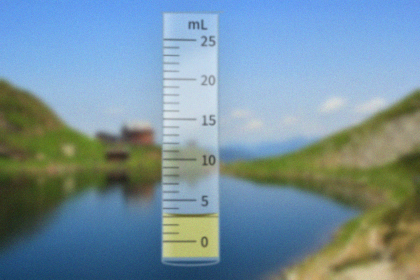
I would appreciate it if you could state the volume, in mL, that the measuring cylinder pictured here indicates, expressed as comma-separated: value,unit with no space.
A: 3,mL
